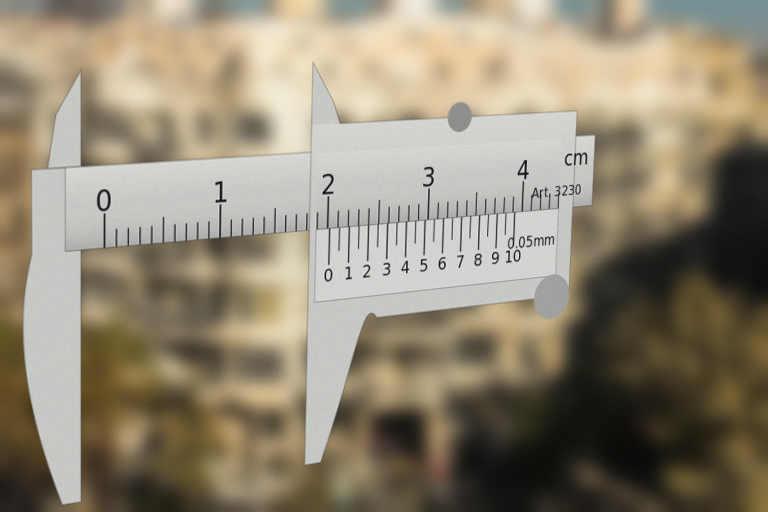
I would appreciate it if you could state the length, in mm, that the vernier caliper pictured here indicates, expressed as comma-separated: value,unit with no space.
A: 20.2,mm
